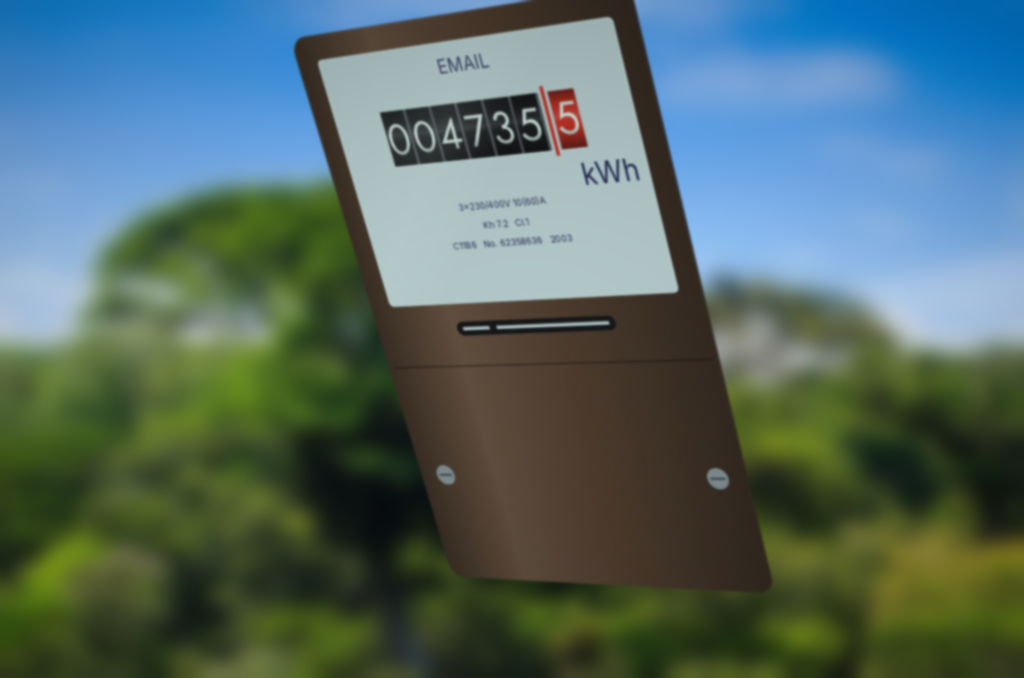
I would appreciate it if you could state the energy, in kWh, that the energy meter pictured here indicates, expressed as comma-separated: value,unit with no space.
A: 4735.5,kWh
